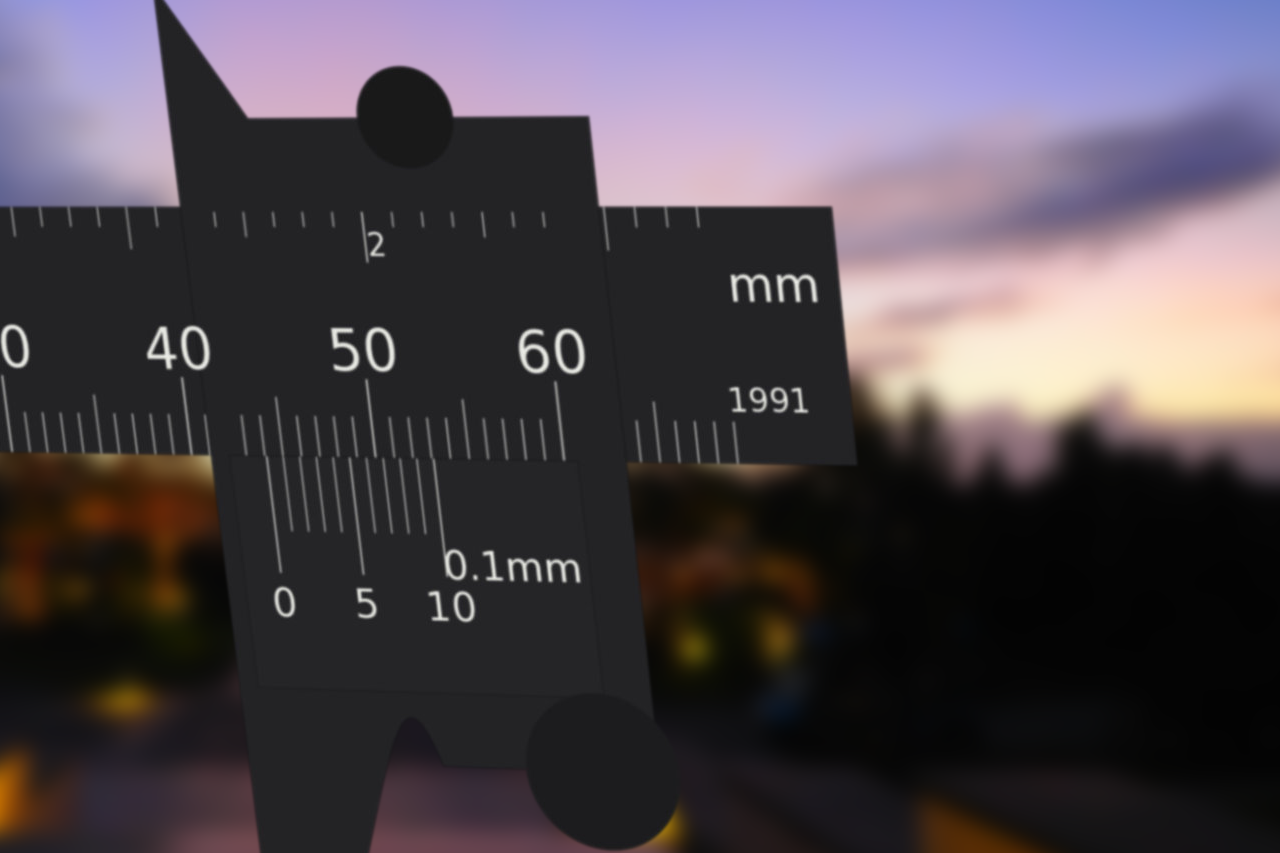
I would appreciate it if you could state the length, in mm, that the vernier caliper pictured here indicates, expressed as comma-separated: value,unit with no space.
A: 44.1,mm
